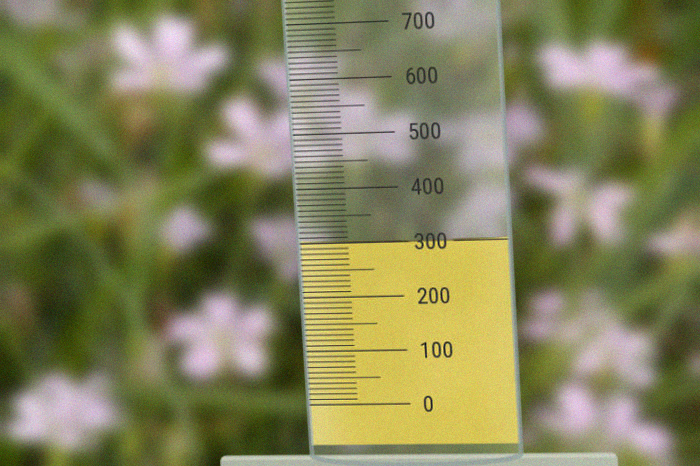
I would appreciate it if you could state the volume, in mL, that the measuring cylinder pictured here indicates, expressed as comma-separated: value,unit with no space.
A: 300,mL
